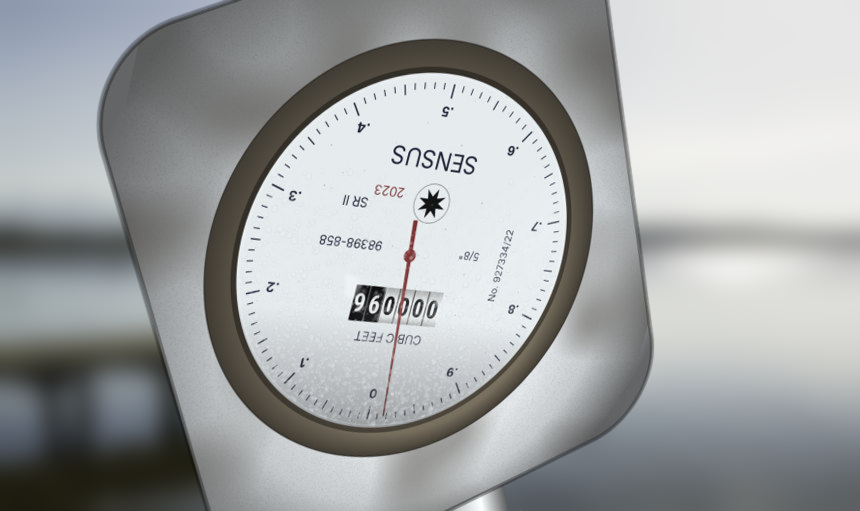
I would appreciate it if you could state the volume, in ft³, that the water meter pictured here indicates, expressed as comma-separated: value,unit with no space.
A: 95.98,ft³
